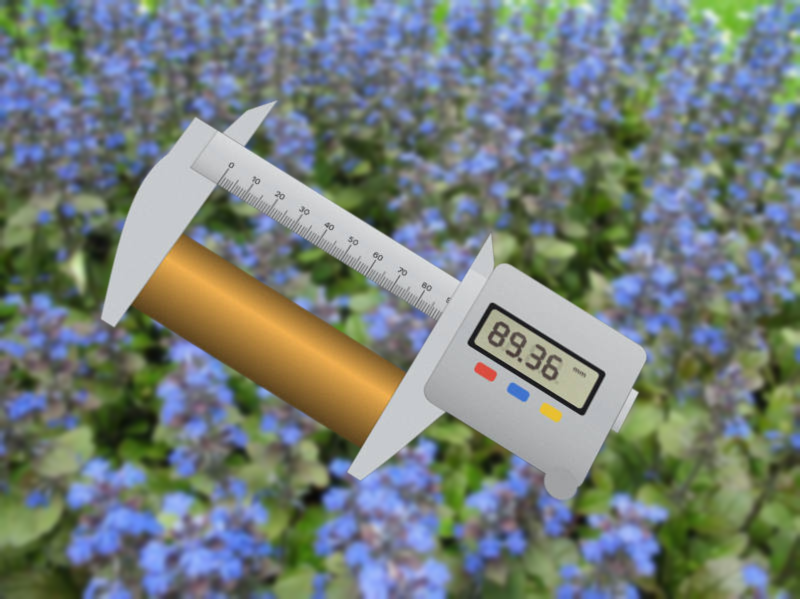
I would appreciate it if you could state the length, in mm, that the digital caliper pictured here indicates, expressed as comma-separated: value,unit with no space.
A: 89.36,mm
